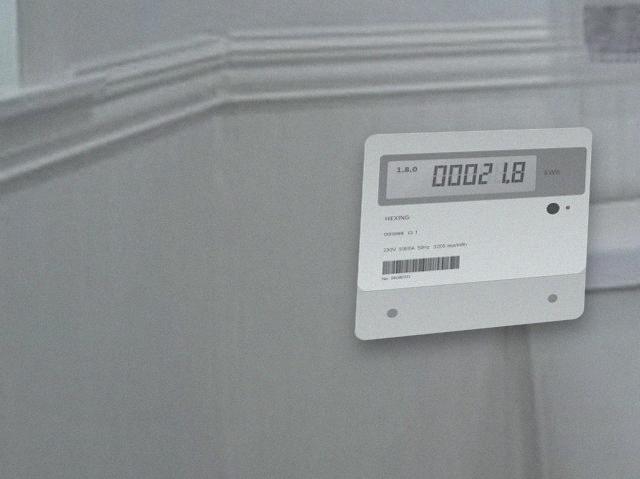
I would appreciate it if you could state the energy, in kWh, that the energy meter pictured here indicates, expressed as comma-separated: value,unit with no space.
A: 21.8,kWh
